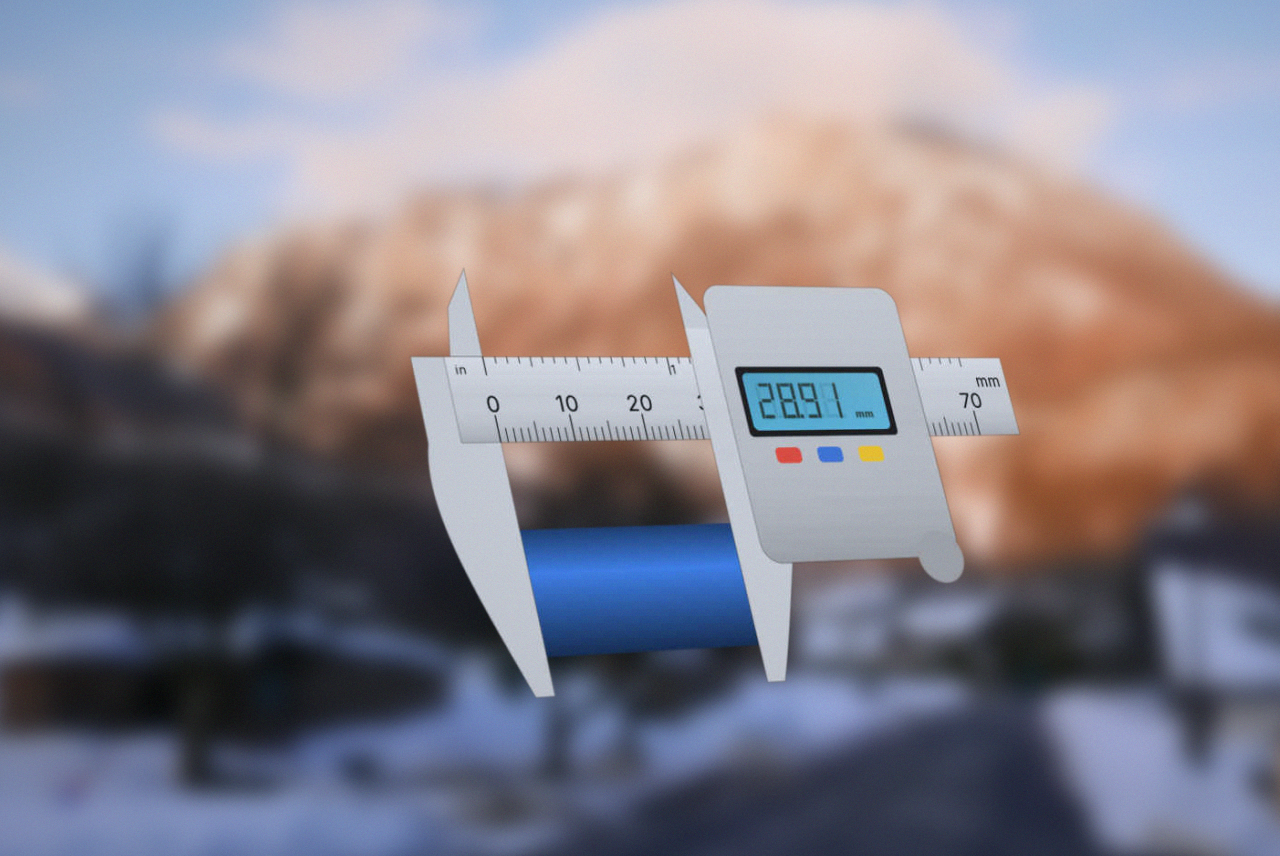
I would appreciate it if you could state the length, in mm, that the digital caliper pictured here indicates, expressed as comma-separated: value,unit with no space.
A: 28.91,mm
